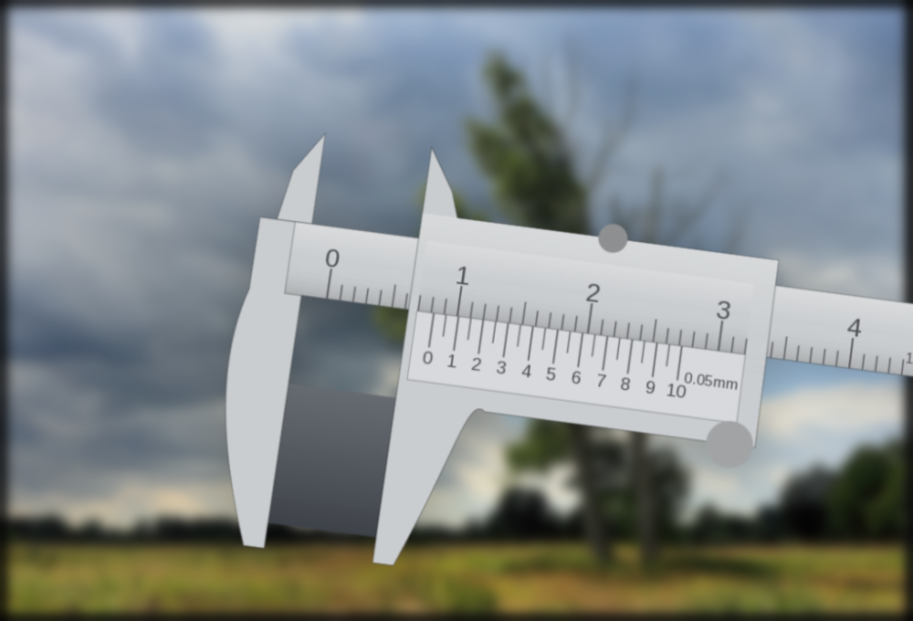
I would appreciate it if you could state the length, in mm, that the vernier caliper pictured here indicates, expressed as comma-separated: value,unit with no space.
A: 8.2,mm
